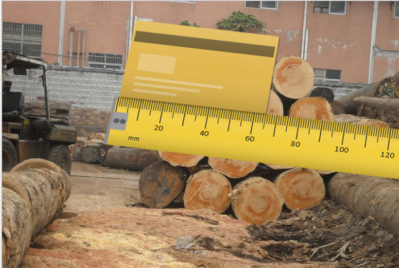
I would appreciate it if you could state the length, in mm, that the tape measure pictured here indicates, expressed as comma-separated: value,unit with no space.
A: 65,mm
